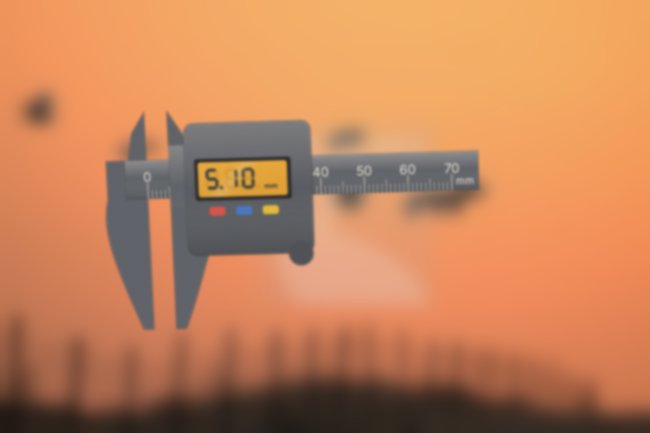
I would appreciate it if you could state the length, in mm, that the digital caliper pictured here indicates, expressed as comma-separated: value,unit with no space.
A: 5.10,mm
